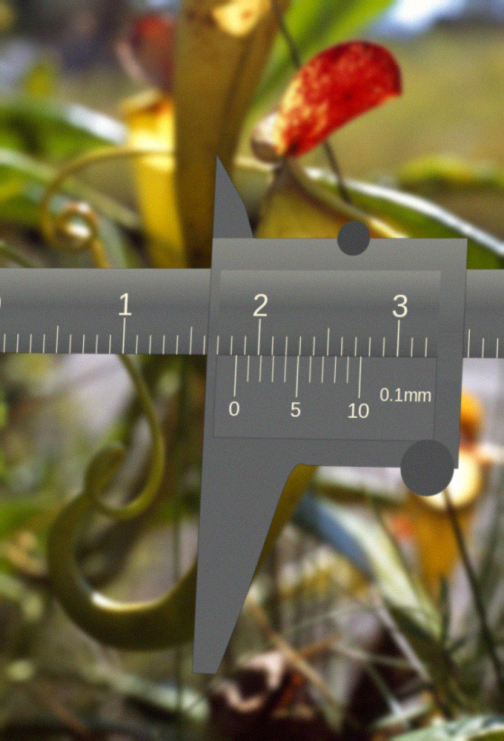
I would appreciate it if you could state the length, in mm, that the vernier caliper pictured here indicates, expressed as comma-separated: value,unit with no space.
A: 18.4,mm
